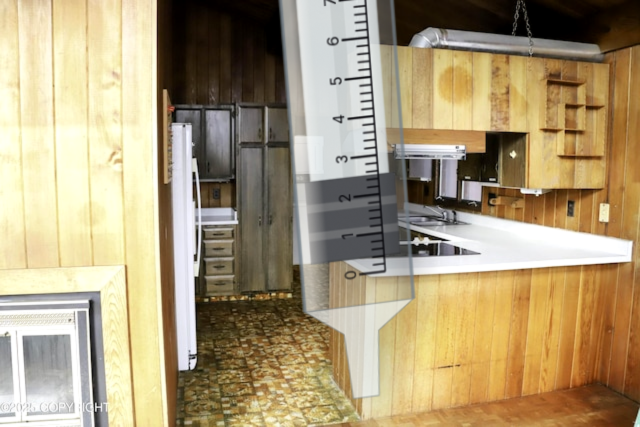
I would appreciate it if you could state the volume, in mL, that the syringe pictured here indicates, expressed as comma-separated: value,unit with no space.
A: 0.4,mL
